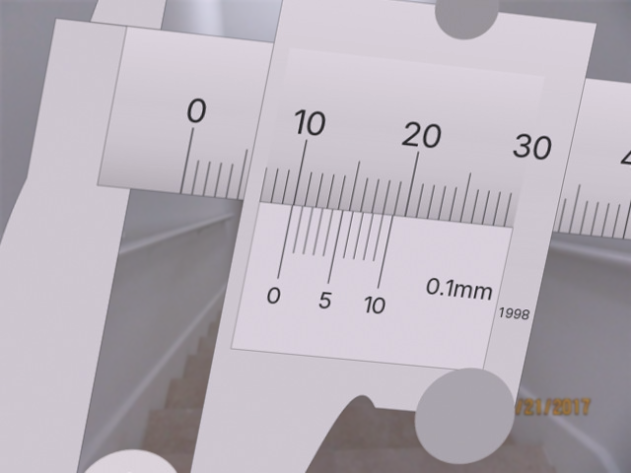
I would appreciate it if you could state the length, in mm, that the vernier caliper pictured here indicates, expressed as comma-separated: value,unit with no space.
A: 9.9,mm
